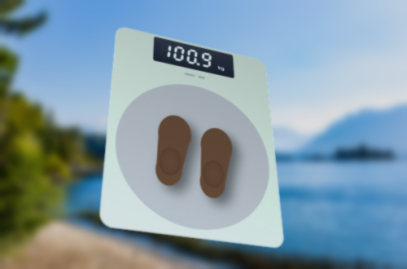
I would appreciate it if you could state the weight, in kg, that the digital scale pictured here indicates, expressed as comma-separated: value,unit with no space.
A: 100.9,kg
